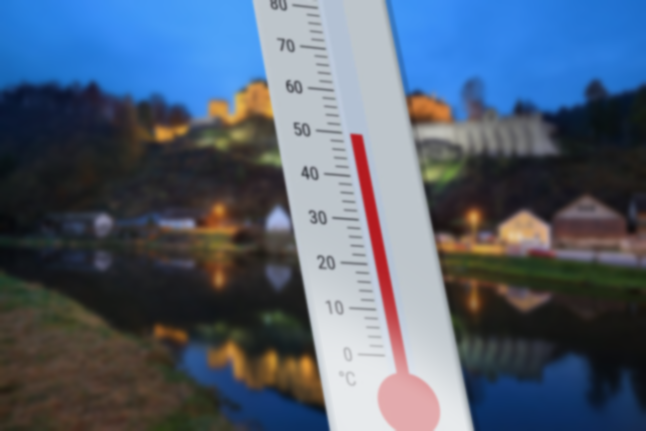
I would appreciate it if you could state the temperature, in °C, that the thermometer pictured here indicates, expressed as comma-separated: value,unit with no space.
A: 50,°C
